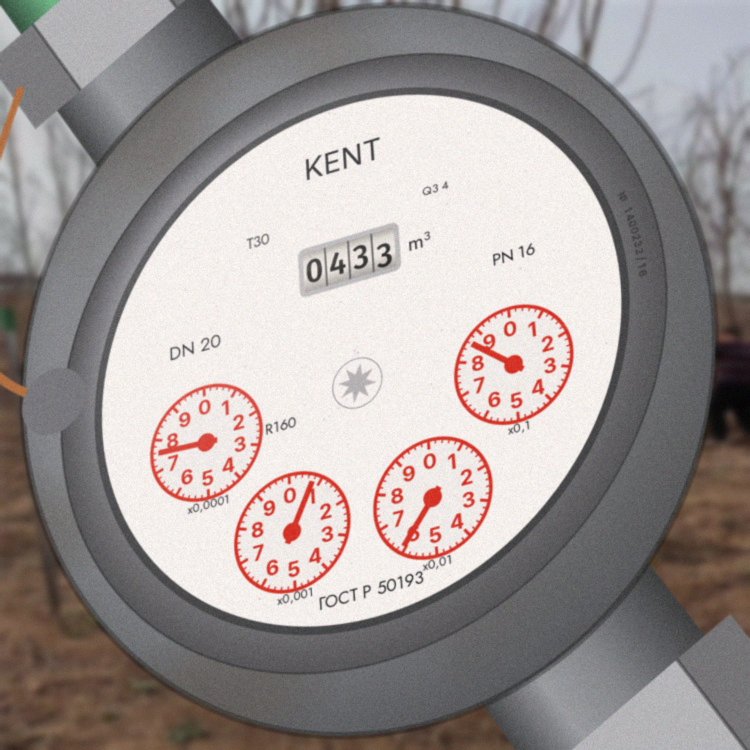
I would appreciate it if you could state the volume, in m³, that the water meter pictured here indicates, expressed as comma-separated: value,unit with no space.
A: 432.8607,m³
